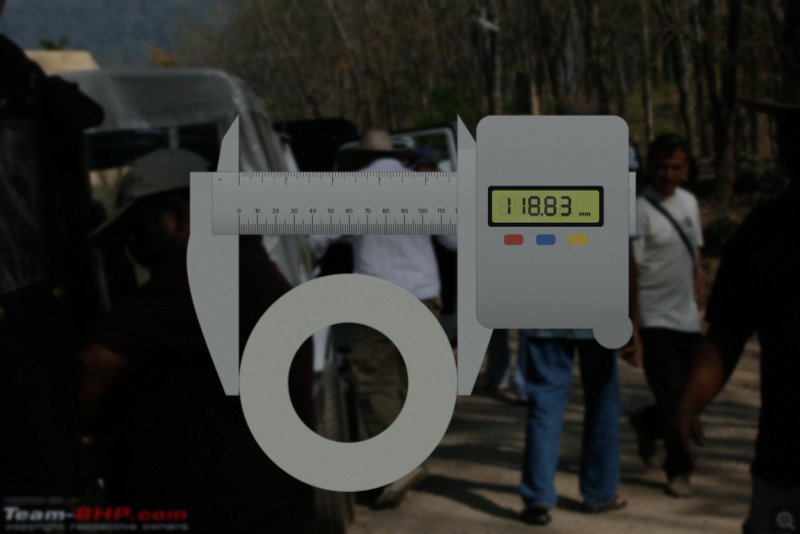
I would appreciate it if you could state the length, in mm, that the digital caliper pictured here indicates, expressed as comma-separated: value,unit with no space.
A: 118.83,mm
